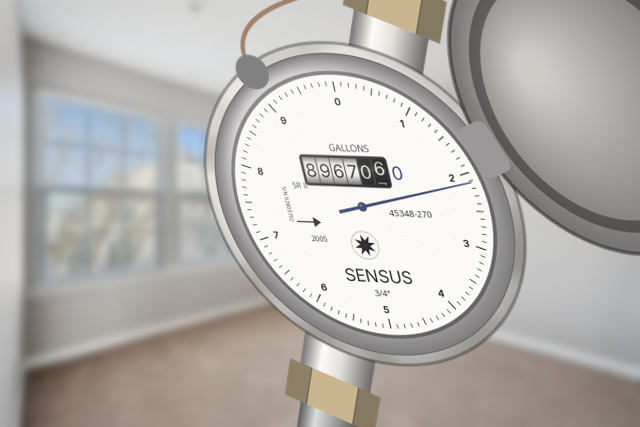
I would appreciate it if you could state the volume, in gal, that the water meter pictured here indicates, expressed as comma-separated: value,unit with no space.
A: 8967062.1,gal
